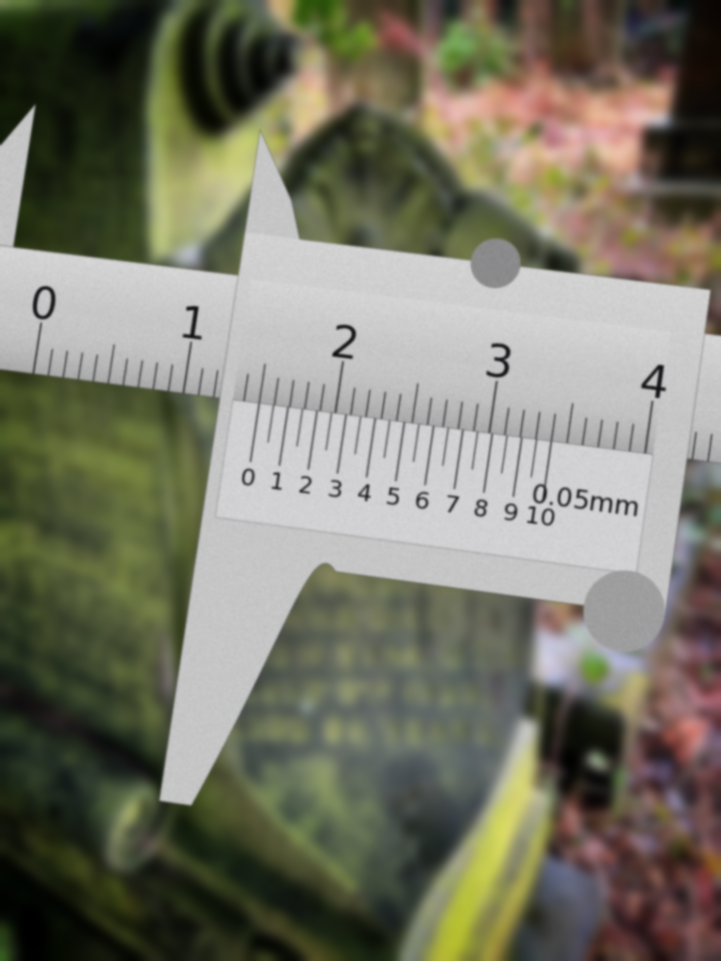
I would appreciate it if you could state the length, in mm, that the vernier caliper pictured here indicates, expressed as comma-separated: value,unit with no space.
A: 15.0,mm
